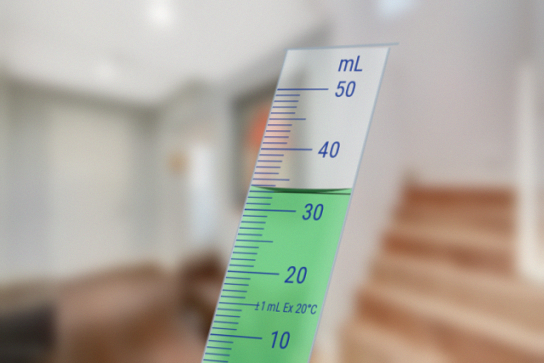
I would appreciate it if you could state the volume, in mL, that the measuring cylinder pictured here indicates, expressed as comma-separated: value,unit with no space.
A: 33,mL
